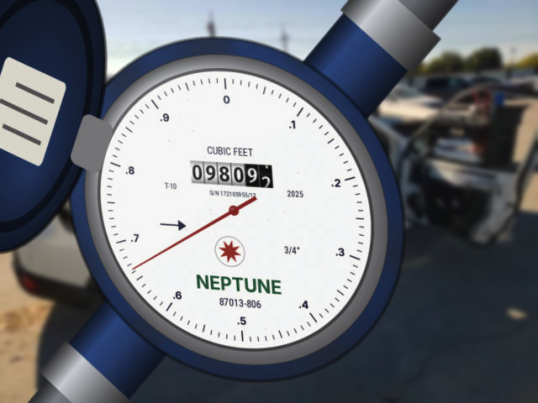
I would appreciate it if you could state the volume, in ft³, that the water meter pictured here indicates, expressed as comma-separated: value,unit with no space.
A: 98091.66,ft³
